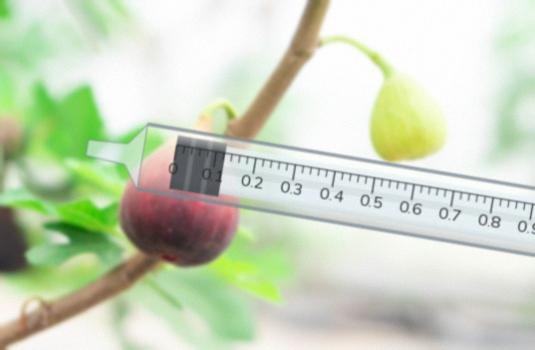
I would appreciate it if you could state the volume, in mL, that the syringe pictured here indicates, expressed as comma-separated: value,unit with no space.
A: 0,mL
